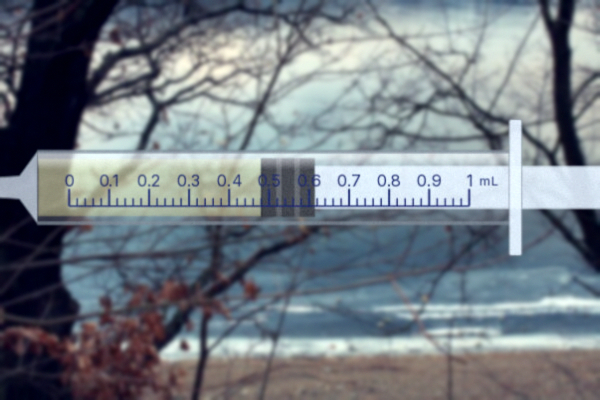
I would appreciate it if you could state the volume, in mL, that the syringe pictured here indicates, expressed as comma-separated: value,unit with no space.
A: 0.48,mL
